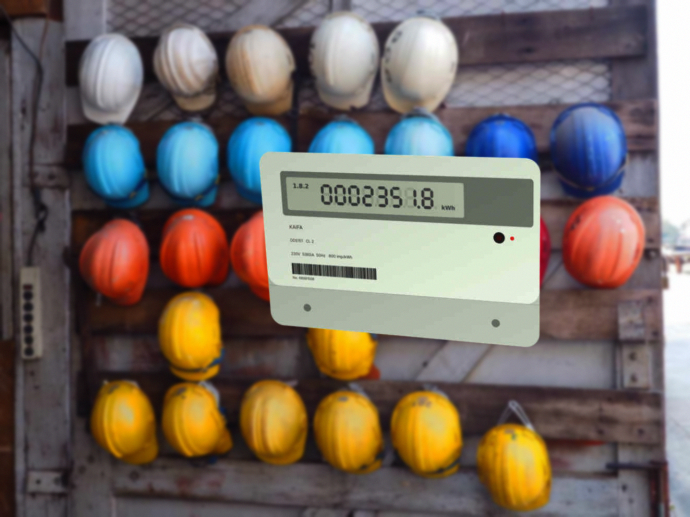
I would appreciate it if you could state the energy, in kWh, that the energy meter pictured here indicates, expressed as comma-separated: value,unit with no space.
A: 2351.8,kWh
